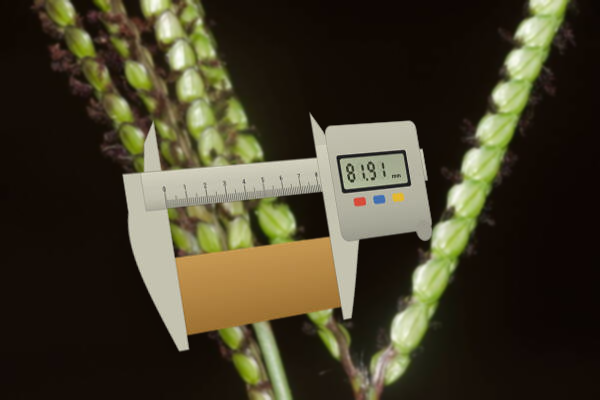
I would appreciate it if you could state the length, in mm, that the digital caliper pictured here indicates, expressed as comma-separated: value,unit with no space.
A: 81.91,mm
